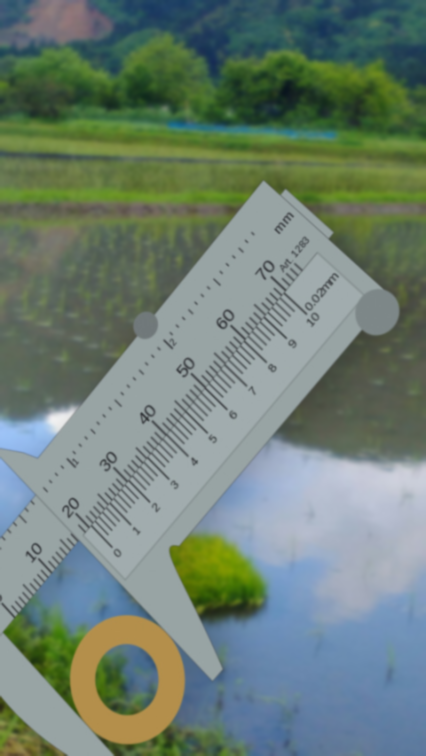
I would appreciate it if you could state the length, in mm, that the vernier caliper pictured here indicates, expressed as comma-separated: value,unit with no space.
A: 20.5,mm
